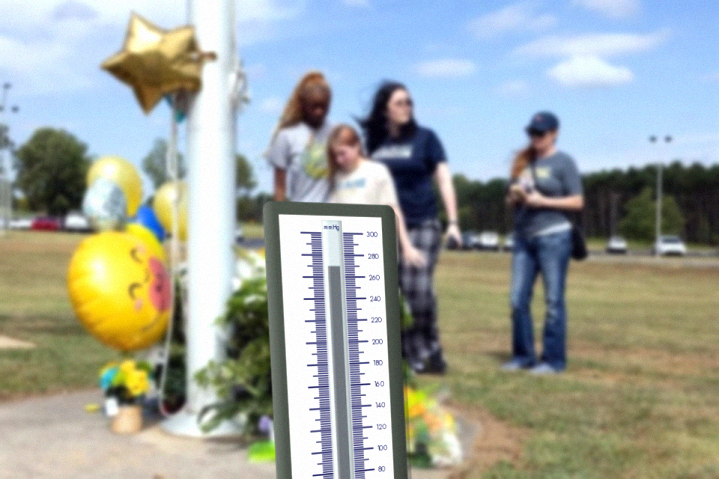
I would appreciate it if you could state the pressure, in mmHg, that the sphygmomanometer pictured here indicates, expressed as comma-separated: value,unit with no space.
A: 270,mmHg
